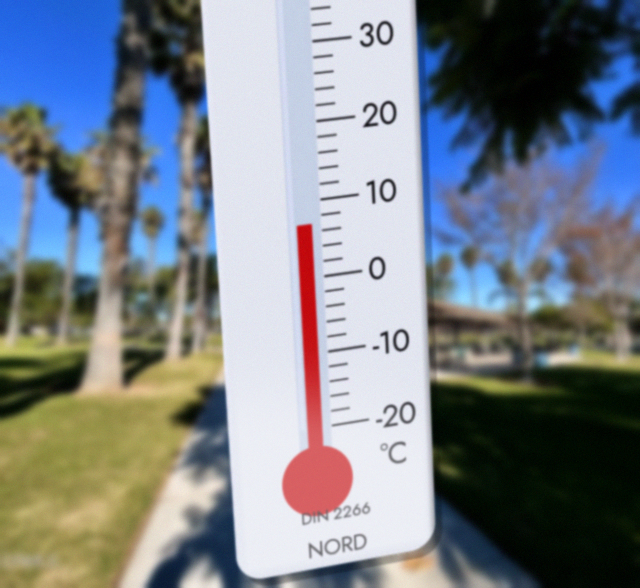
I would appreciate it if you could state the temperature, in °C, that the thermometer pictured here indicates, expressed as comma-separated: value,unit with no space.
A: 7,°C
